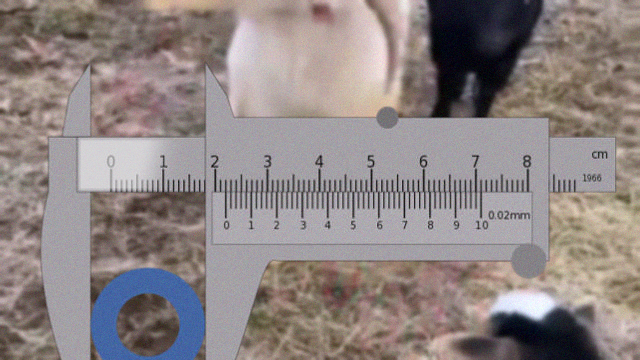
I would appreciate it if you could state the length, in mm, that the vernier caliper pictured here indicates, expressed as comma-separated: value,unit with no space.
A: 22.0,mm
